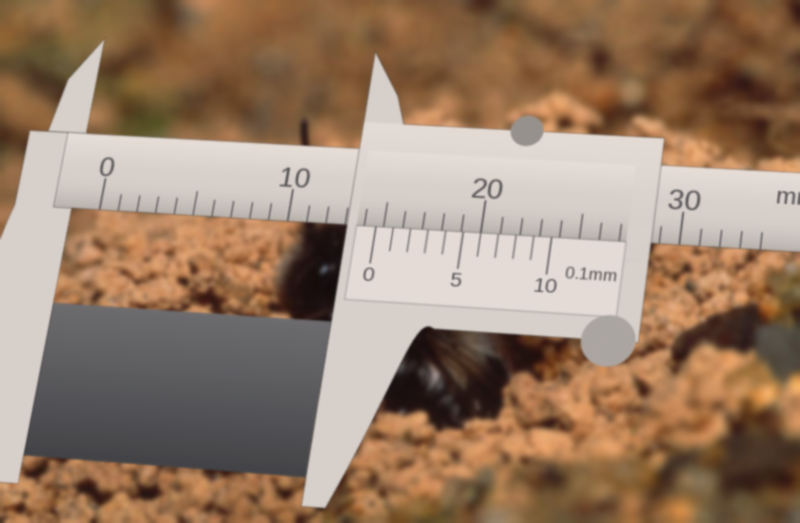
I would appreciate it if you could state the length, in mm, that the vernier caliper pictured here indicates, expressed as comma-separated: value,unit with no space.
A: 14.6,mm
